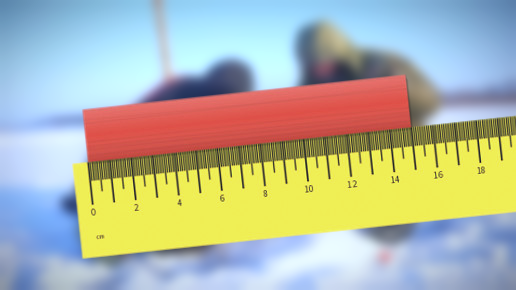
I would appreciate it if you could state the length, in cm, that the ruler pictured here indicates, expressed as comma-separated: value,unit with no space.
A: 15,cm
